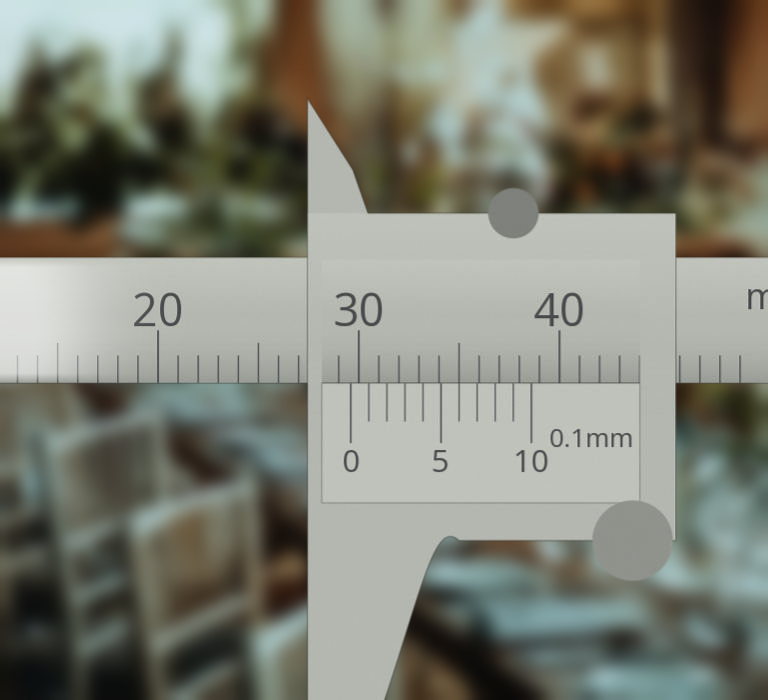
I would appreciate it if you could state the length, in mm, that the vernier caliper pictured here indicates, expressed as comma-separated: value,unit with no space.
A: 29.6,mm
